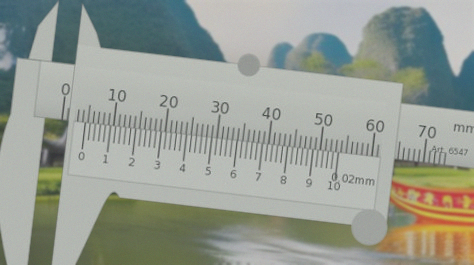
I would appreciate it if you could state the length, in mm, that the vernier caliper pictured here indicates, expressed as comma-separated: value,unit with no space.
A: 4.5,mm
